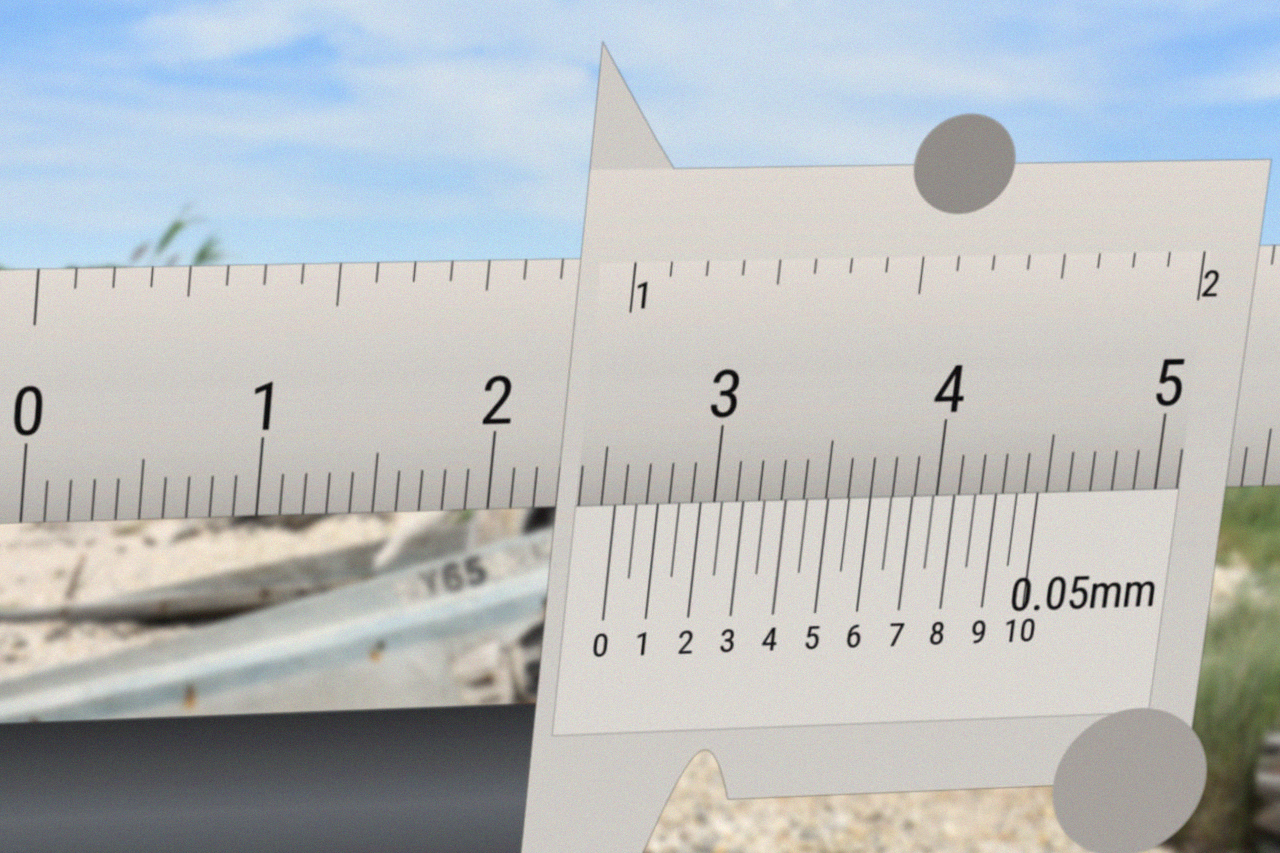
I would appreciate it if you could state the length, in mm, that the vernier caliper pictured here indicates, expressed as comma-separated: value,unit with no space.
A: 25.6,mm
